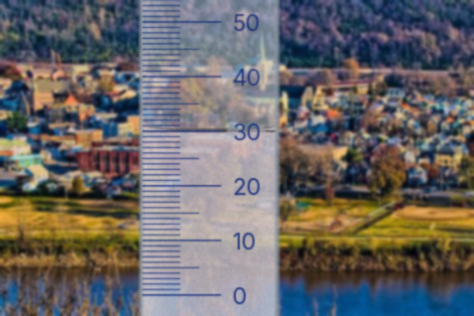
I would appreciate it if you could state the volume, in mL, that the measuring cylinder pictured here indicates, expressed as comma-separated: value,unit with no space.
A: 30,mL
